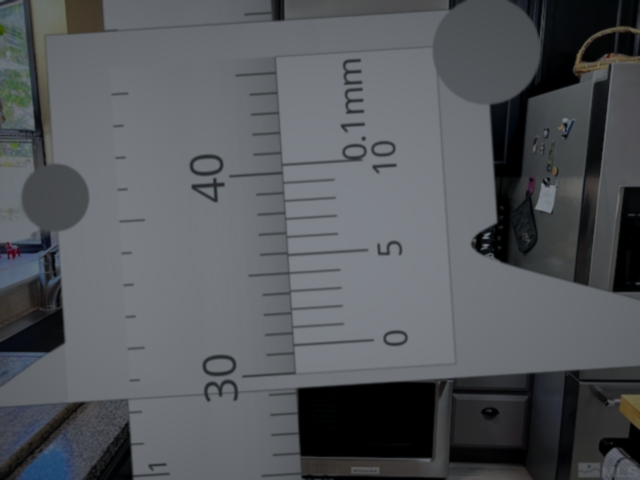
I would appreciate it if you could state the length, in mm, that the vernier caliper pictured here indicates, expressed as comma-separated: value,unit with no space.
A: 31.4,mm
